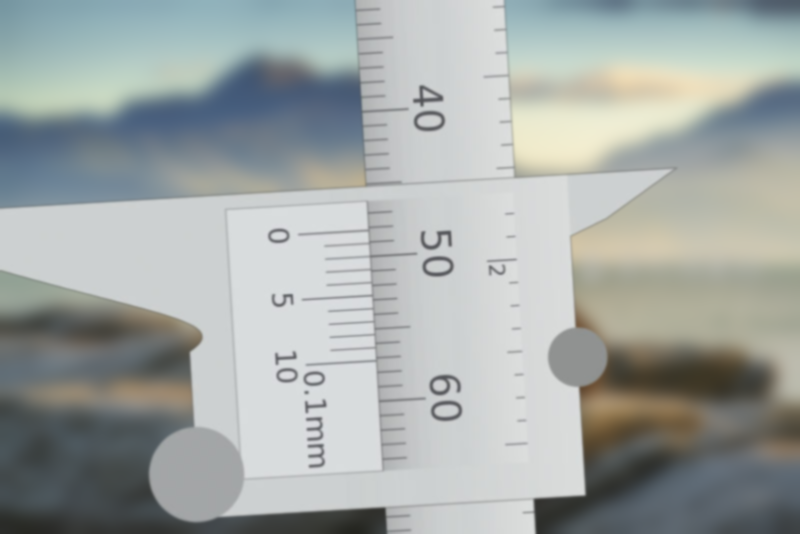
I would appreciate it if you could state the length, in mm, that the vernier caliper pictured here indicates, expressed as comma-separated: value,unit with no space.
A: 48.2,mm
